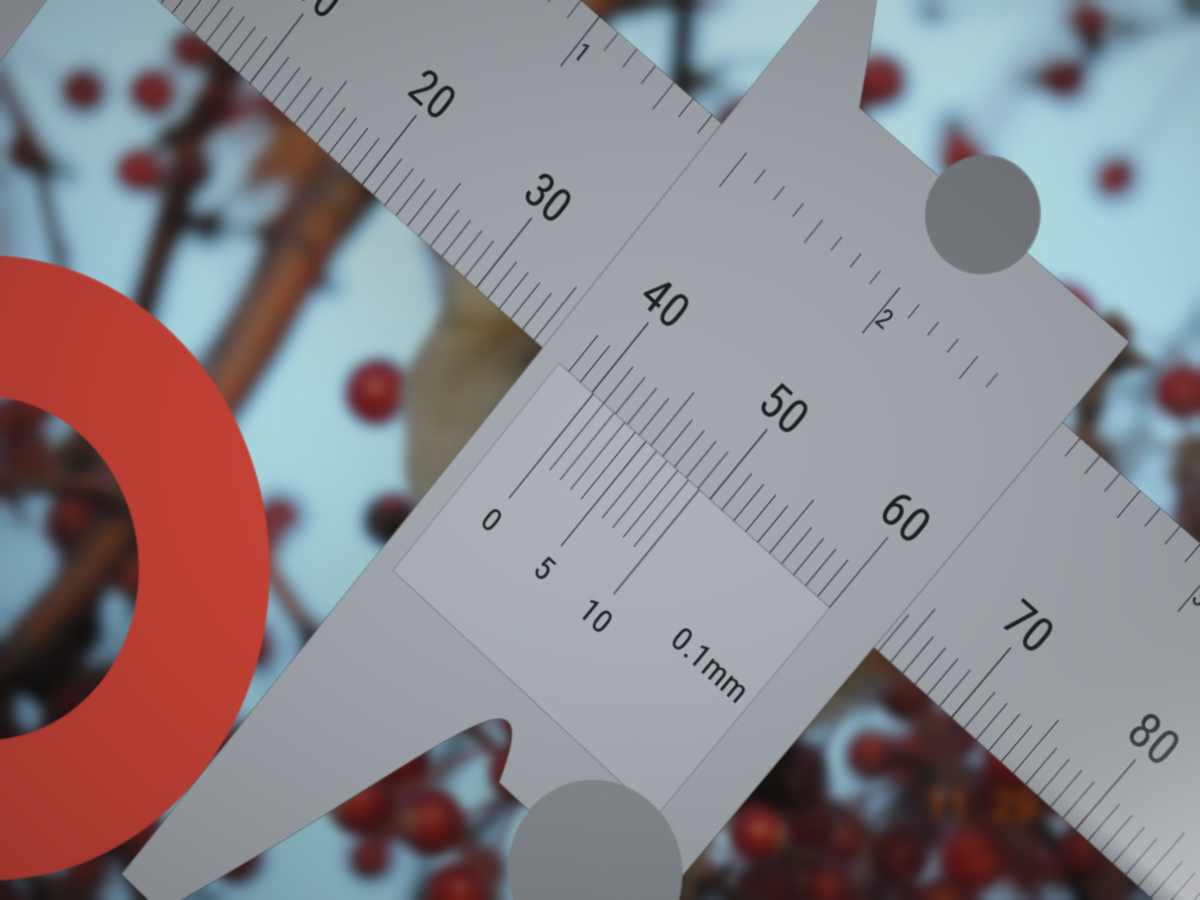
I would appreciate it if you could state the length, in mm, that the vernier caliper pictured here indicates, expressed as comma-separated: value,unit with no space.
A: 40.1,mm
